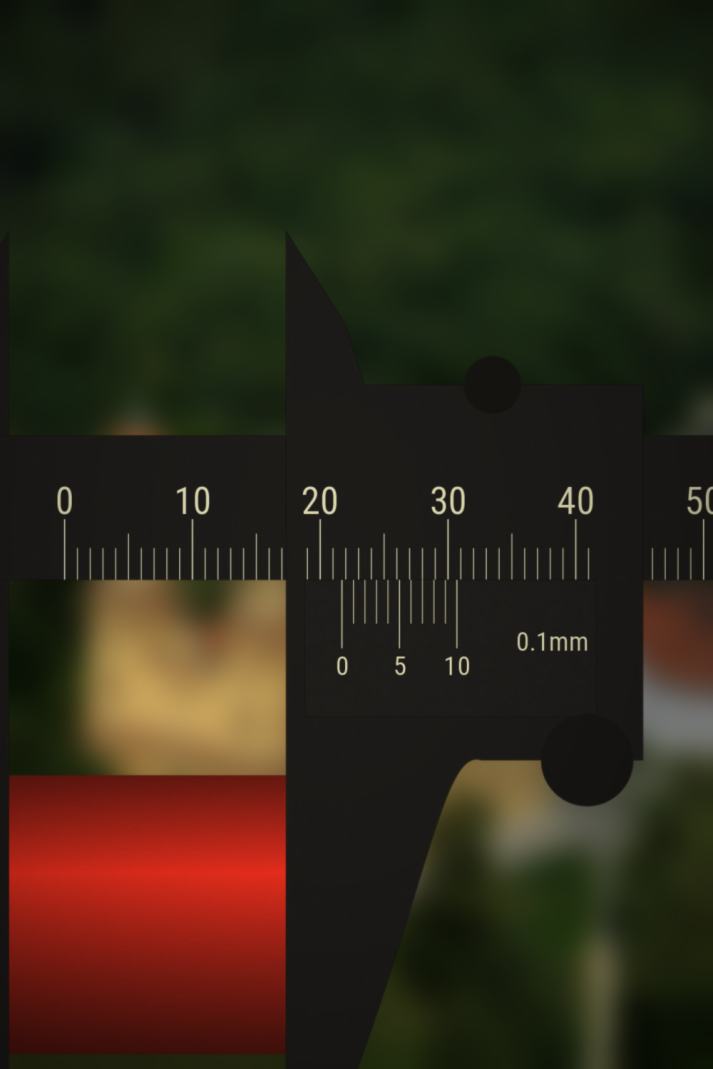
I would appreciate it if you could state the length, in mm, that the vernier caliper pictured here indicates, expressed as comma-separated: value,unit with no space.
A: 21.7,mm
